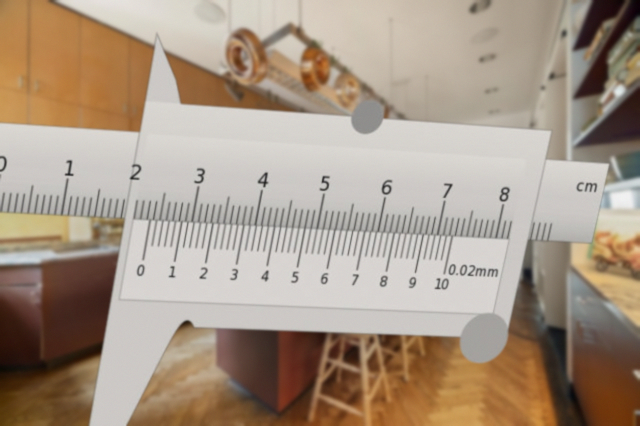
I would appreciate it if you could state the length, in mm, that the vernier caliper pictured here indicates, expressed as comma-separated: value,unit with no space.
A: 23.5,mm
